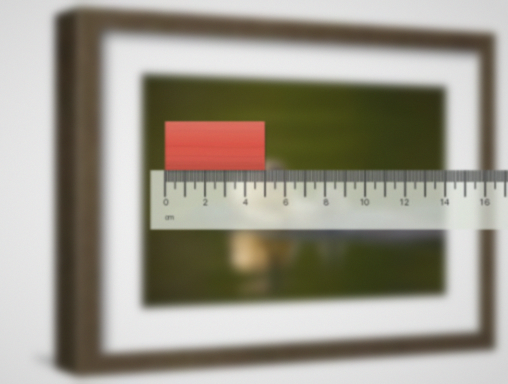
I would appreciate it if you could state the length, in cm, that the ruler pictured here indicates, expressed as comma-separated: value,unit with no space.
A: 5,cm
